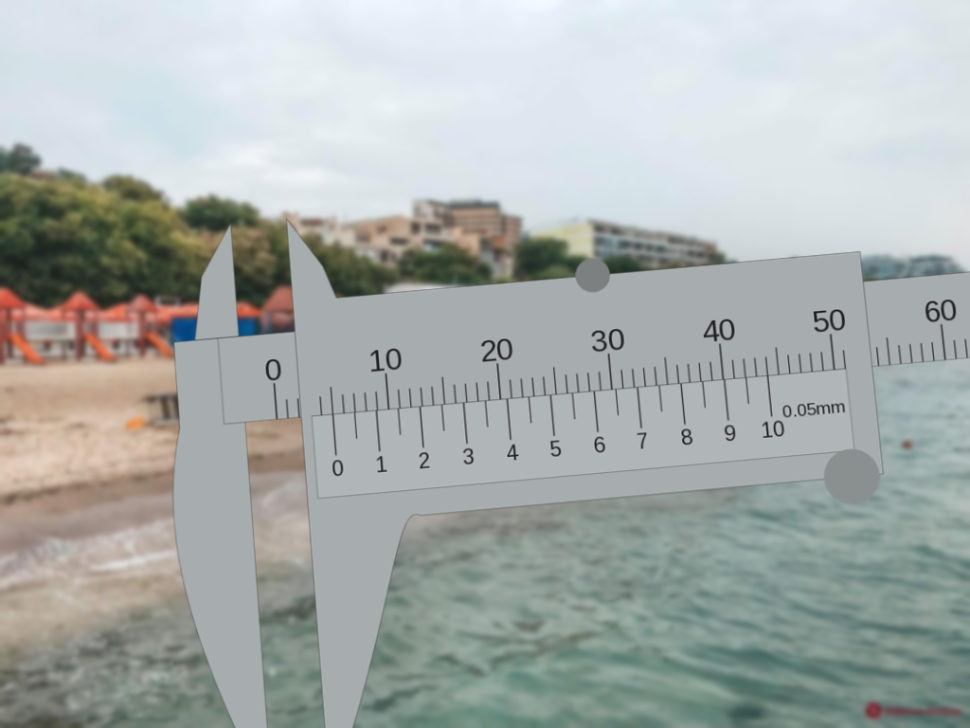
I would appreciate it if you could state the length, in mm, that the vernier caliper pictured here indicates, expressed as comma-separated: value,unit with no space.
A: 5.0,mm
